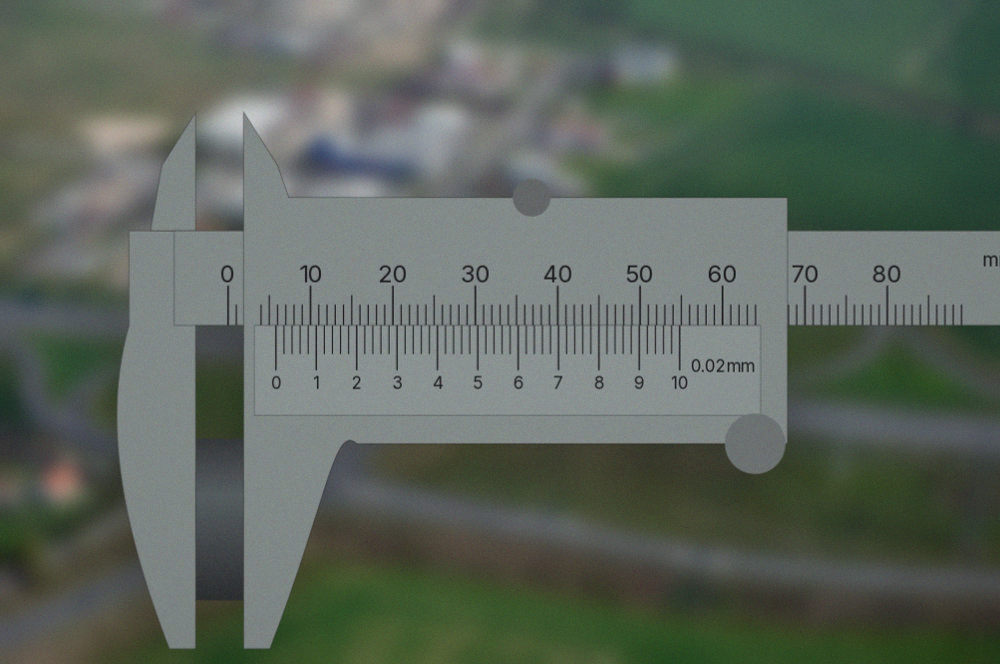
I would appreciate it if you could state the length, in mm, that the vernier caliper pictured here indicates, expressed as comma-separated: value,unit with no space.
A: 5.8,mm
